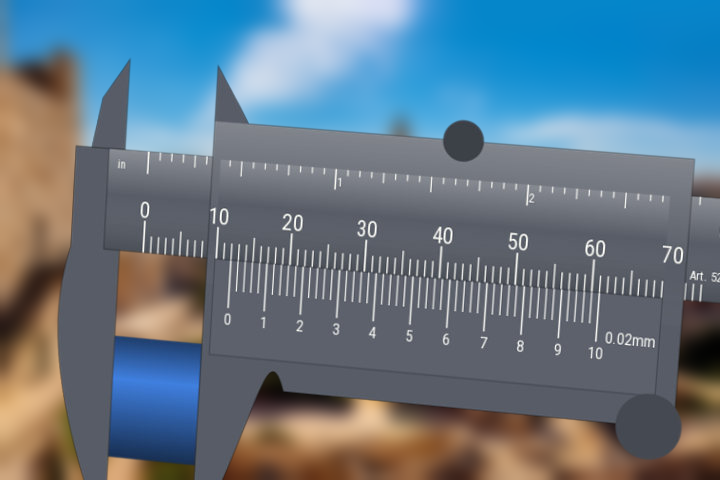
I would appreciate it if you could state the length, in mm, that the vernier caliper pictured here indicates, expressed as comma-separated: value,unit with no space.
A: 12.0,mm
